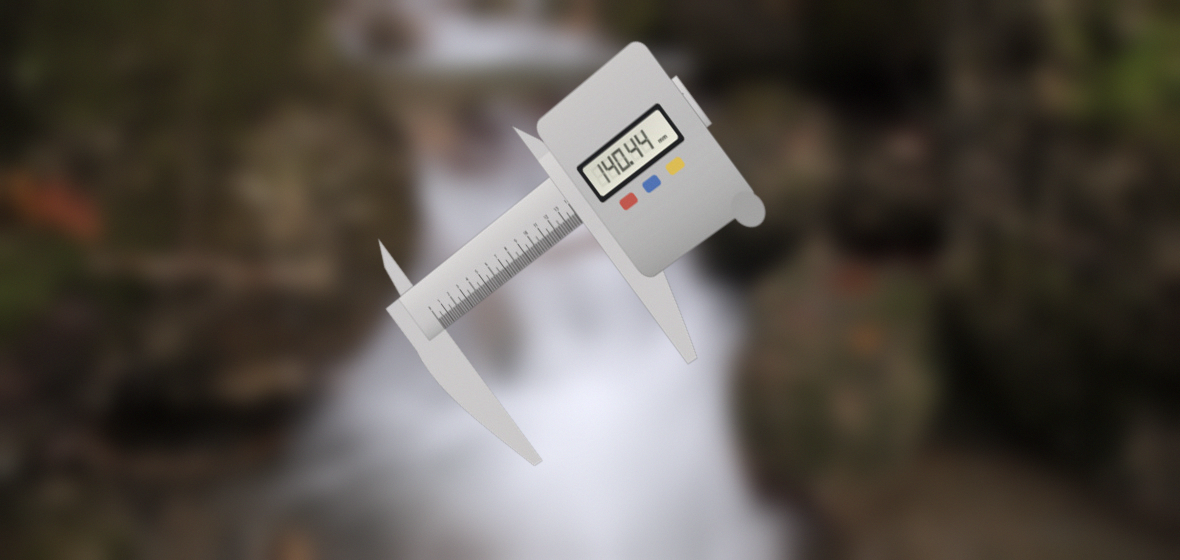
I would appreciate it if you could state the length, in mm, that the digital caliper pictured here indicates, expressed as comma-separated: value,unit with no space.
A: 140.44,mm
